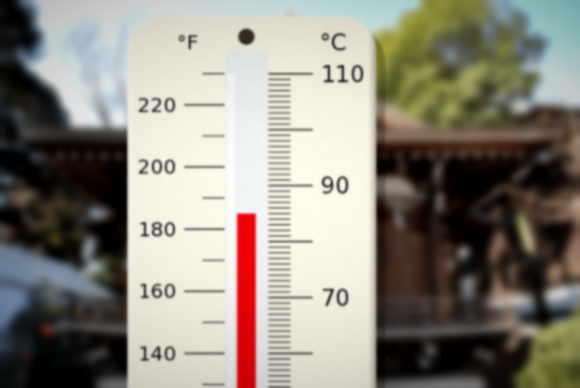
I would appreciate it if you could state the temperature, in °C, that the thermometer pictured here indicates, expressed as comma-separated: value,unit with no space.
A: 85,°C
